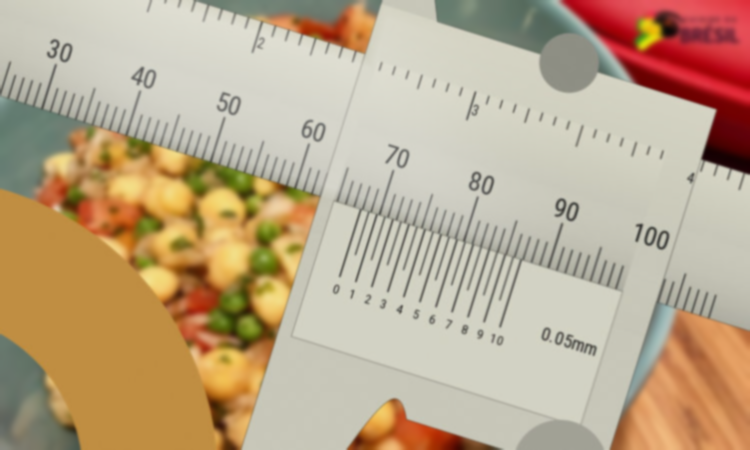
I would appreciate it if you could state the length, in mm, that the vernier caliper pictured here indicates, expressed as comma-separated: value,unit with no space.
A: 67.8,mm
